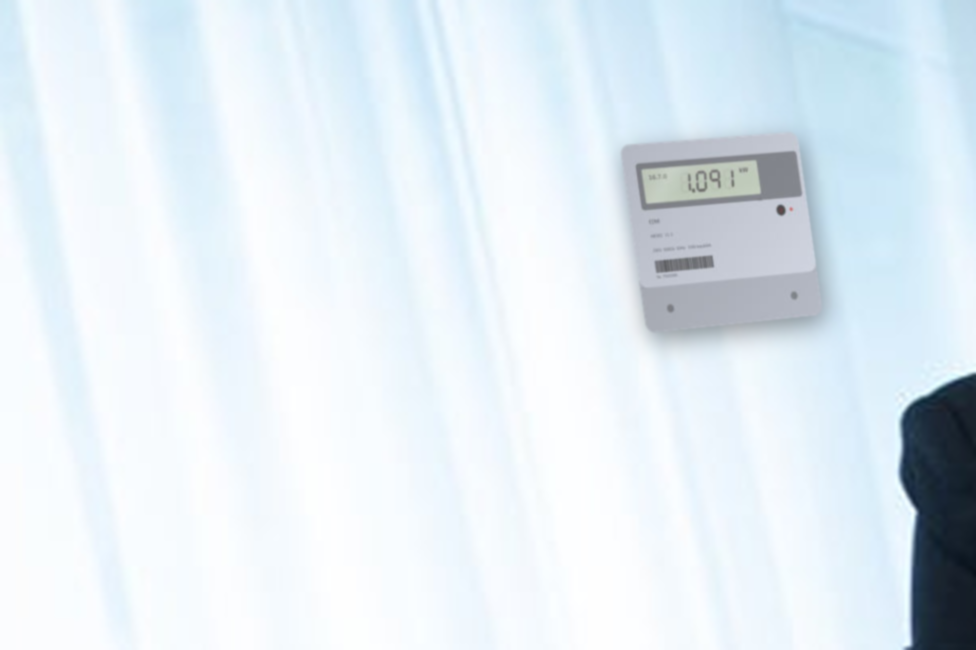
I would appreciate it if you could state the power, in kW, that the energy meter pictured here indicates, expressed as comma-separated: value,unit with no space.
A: 1.091,kW
